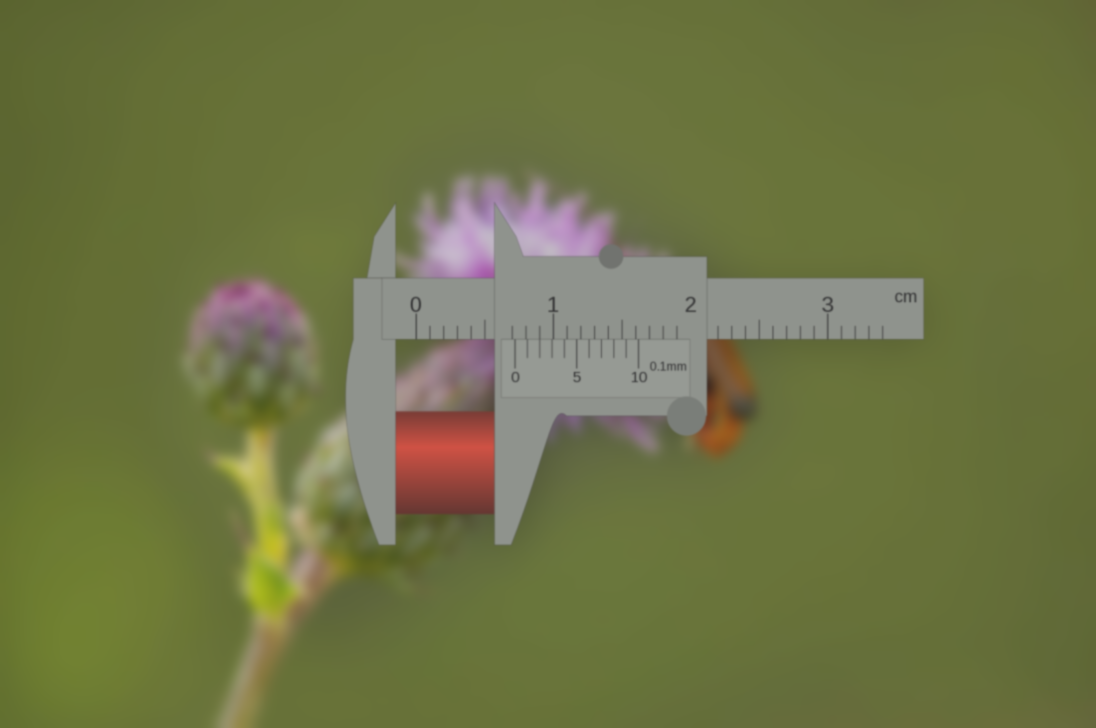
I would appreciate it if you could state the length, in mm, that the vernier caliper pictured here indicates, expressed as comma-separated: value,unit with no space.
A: 7.2,mm
